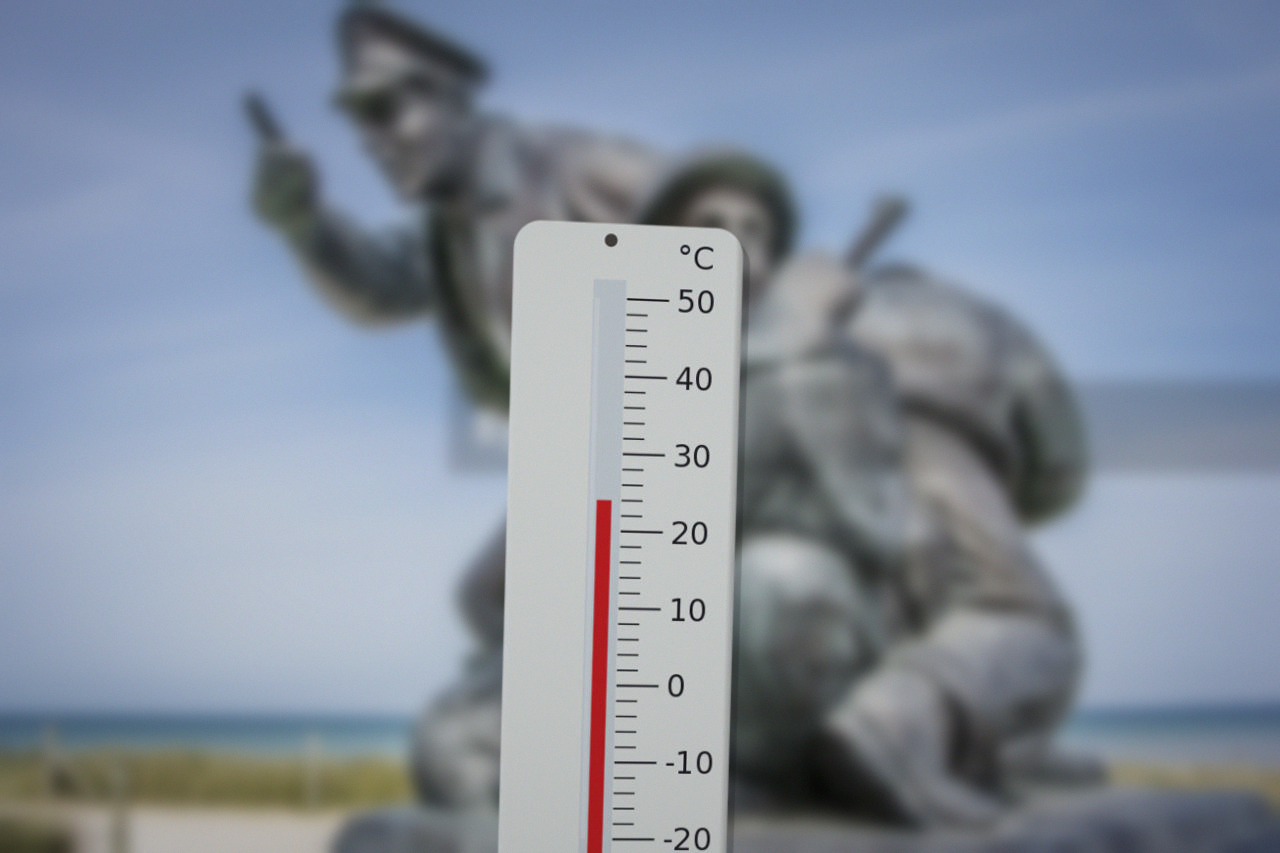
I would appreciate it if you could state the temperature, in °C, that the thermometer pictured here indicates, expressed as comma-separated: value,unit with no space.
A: 24,°C
